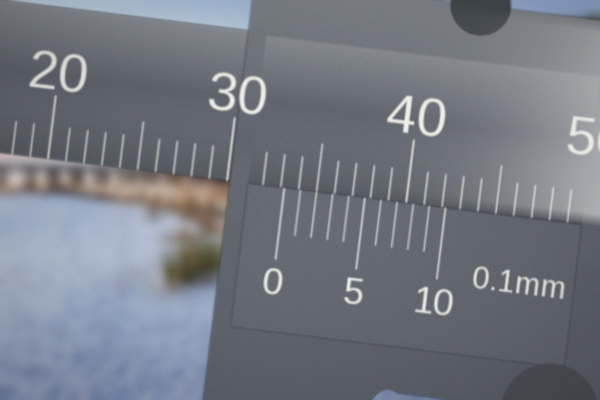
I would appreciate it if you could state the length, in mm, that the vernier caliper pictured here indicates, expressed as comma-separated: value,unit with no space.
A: 33.2,mm
